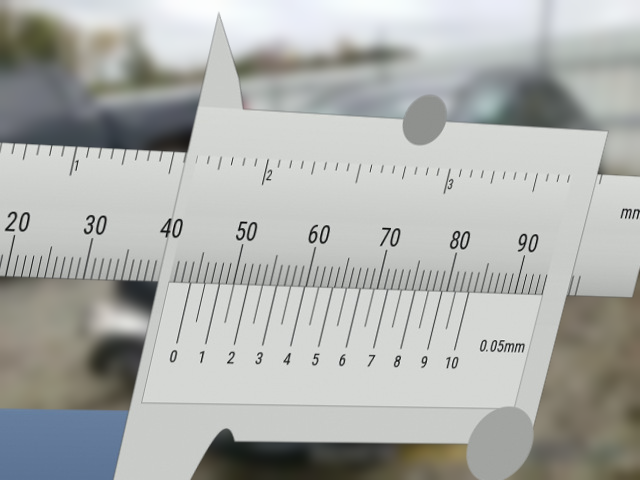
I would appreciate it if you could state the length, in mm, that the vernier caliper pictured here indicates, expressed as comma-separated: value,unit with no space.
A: 44.2,mm
